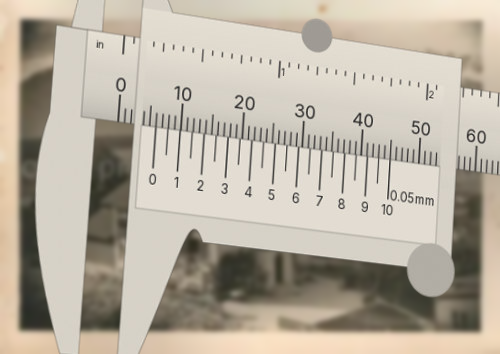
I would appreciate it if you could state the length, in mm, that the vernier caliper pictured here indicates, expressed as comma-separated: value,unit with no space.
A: 6.0,mm
